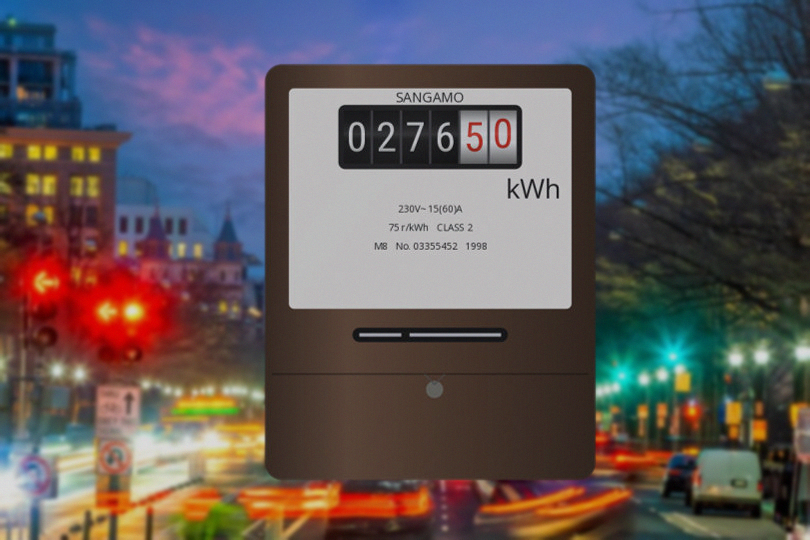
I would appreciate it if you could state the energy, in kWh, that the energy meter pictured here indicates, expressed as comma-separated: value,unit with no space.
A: 276.50,kWh
